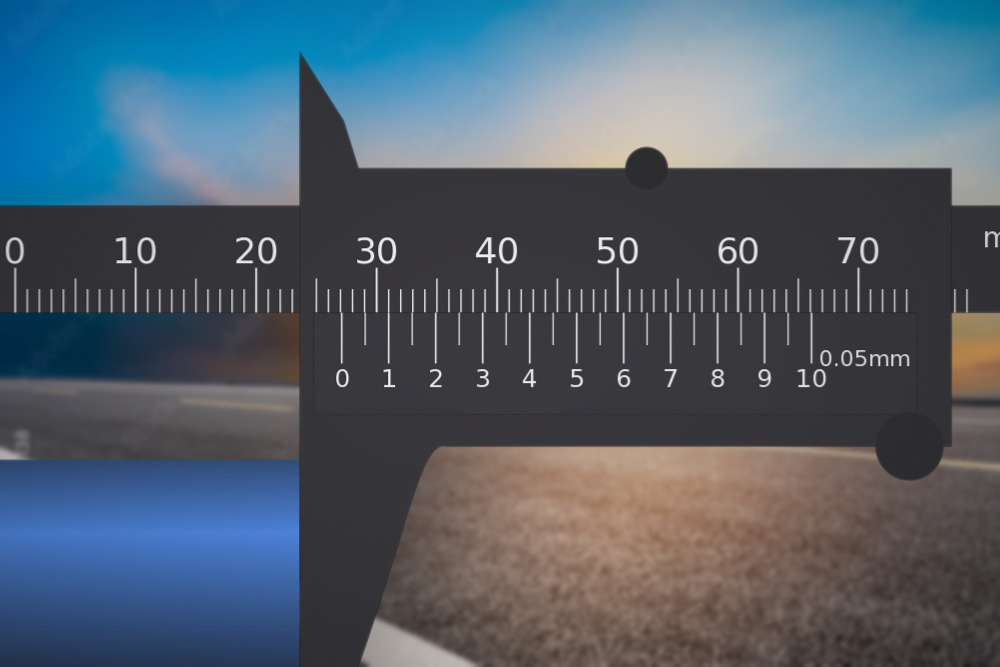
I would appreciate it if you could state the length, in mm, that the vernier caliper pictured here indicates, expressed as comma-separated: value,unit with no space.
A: 27.1,mm
